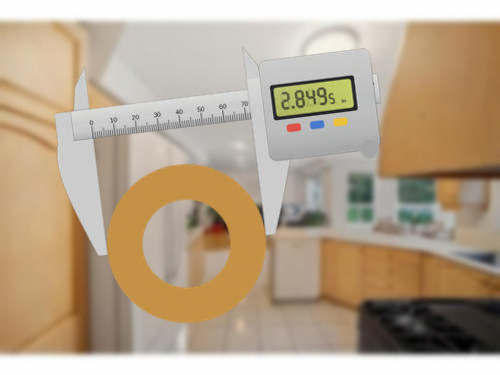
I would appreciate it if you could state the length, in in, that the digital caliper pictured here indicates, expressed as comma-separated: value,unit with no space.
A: 2.8495,in
